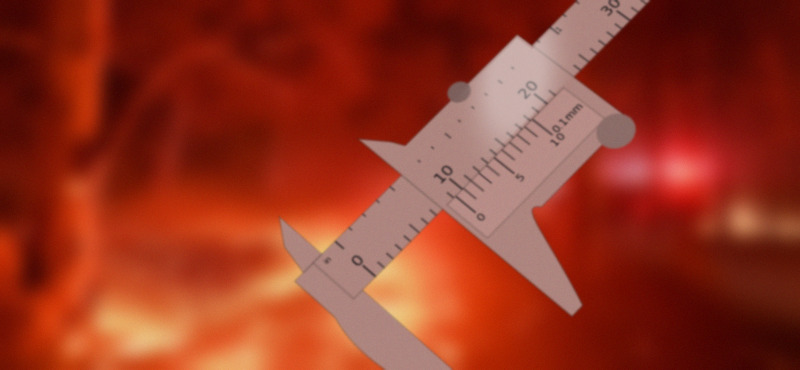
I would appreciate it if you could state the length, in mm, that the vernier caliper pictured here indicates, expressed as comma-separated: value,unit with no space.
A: 9.2,mm
